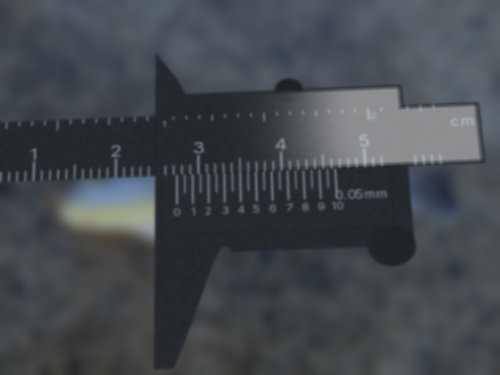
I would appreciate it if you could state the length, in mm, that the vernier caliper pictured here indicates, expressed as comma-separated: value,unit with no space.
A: 27.4,mm
